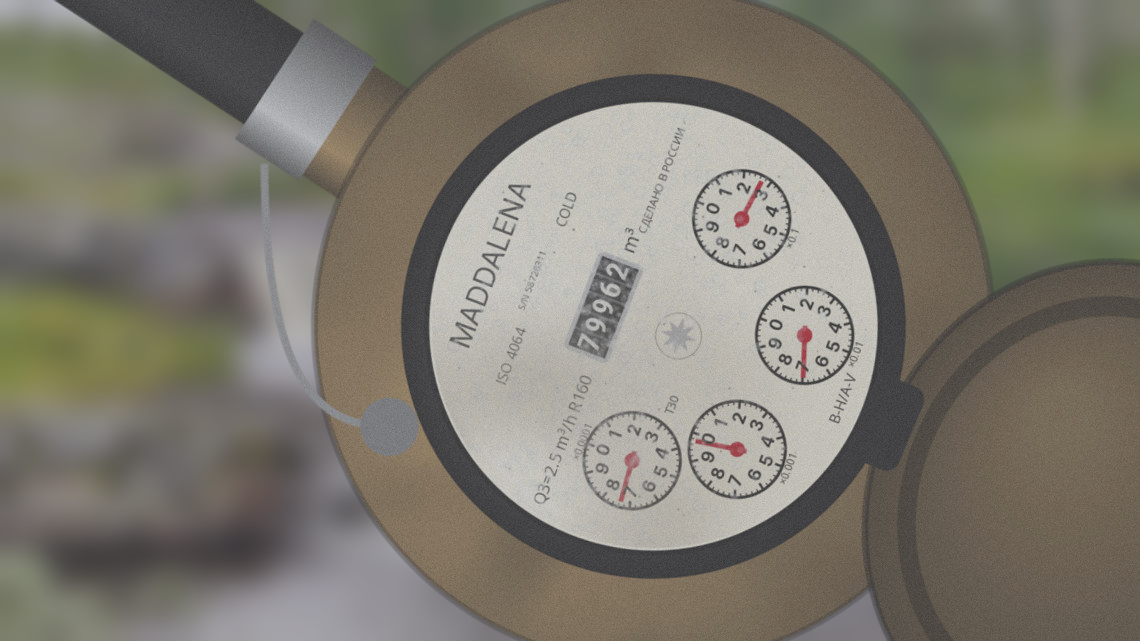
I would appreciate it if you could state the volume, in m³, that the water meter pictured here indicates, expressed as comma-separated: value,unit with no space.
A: 79962.2697,m³
